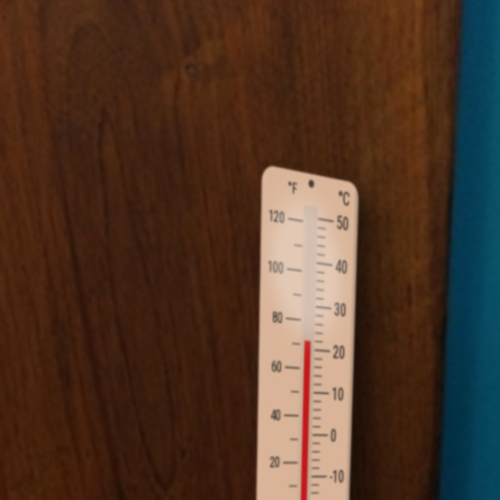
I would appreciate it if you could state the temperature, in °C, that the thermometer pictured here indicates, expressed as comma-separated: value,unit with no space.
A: 22,°C
